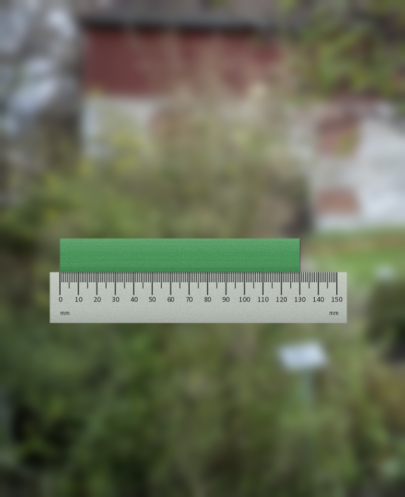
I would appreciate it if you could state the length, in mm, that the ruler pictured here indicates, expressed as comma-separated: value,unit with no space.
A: 130,mm
